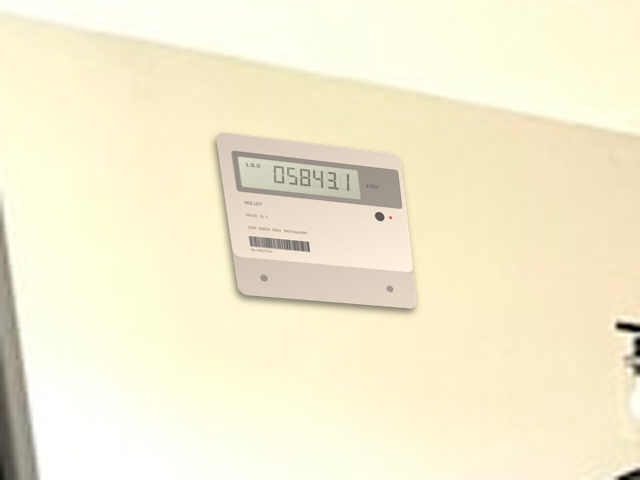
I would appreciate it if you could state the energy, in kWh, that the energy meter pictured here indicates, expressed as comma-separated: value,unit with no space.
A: 5843.1,kWh
